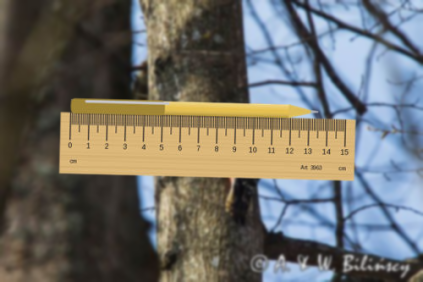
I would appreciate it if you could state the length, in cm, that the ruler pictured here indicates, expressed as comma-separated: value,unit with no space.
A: 13.5,cm
